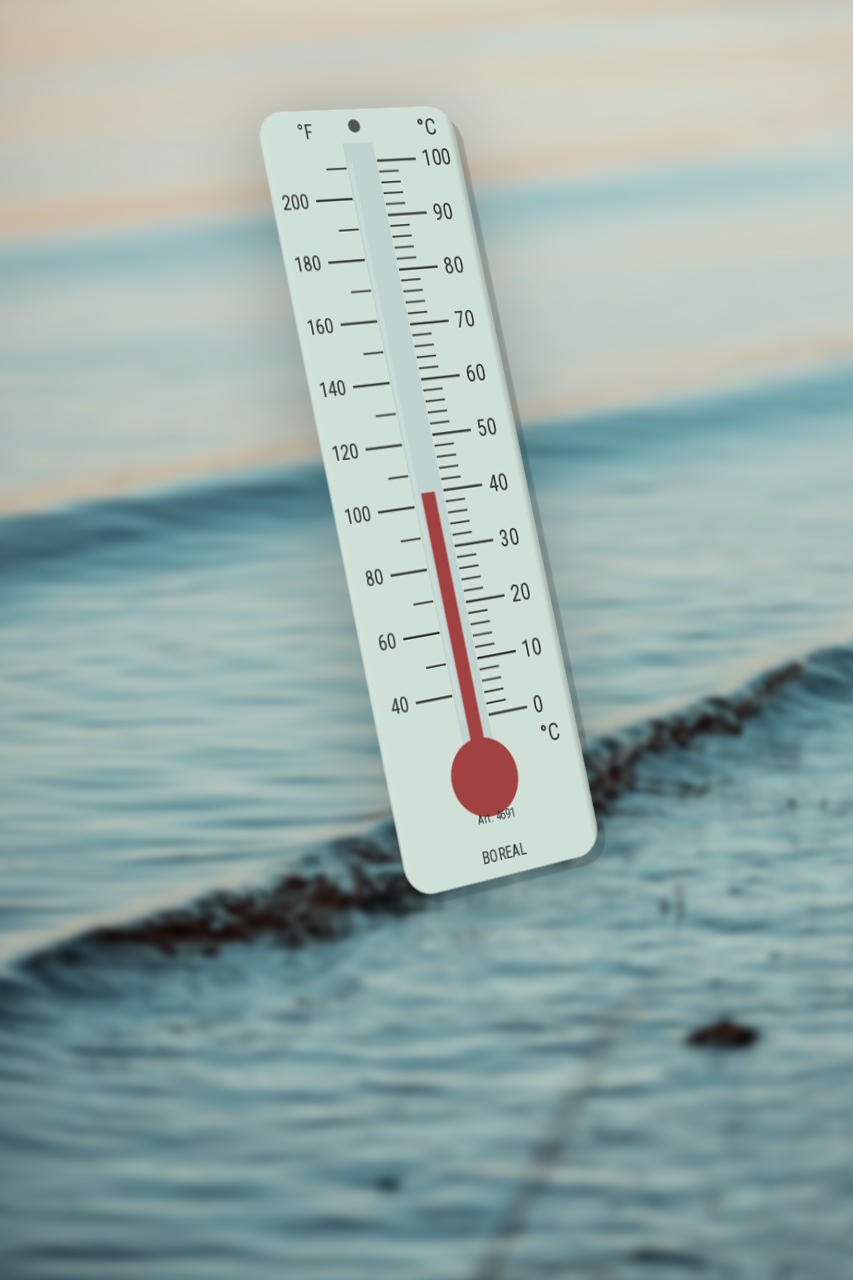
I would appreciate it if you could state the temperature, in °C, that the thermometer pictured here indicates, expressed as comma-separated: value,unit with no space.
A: 40,°C
